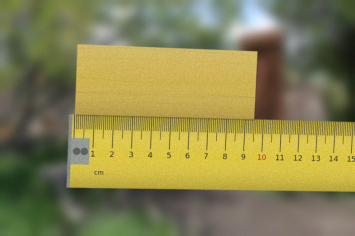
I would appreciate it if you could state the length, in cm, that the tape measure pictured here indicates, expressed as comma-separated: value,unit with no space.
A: 9.5,cm
